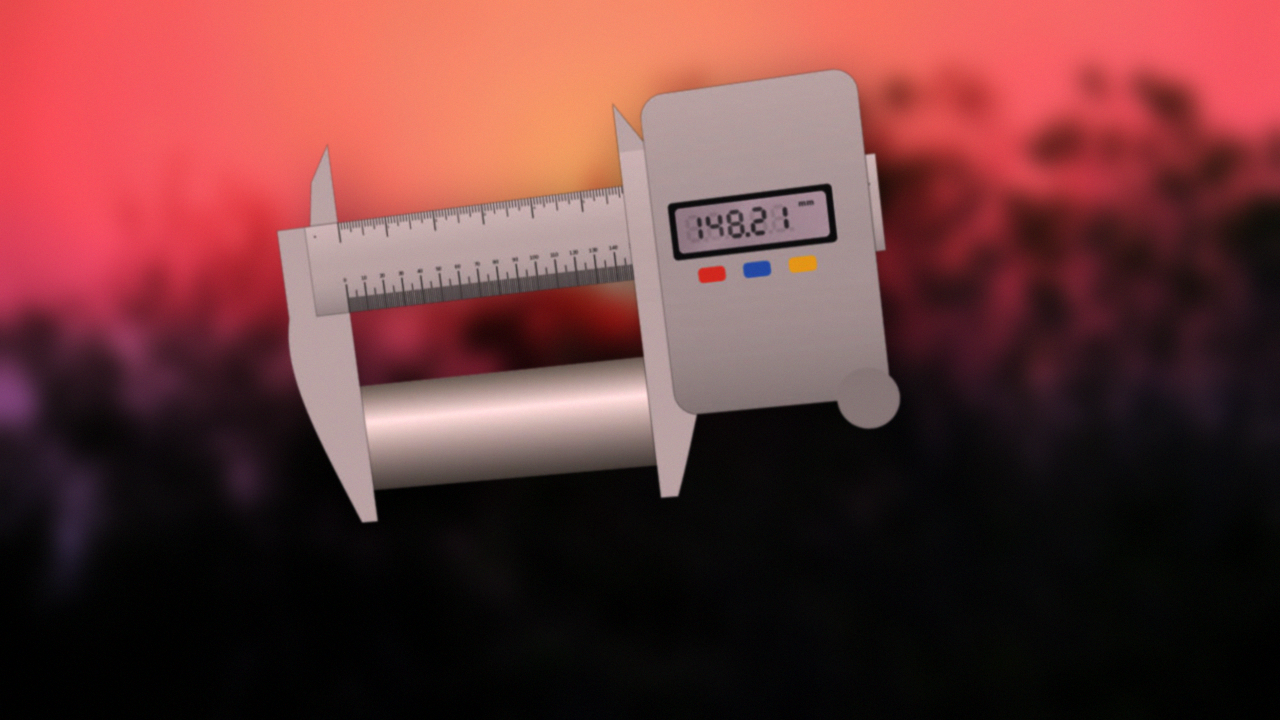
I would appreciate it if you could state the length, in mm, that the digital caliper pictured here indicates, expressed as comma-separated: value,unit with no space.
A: 148.21,mm
